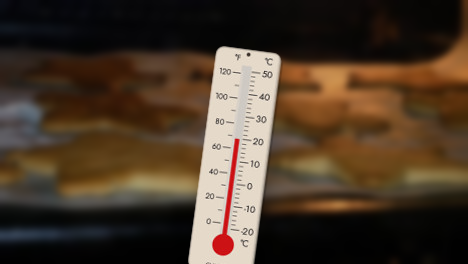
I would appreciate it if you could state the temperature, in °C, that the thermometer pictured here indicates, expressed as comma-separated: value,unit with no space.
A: 20,°C
